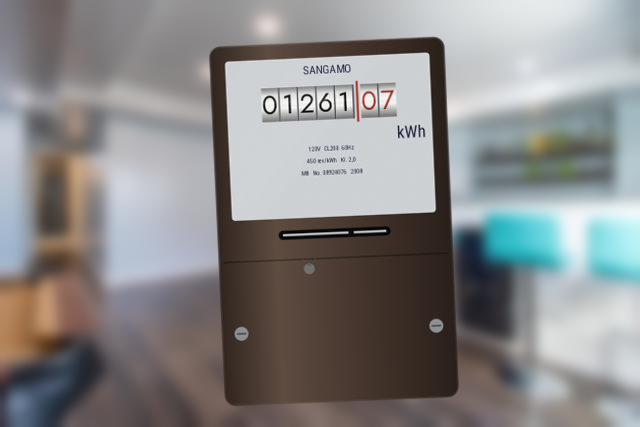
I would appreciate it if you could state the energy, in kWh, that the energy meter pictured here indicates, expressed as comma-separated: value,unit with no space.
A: 1261.07,kWh
